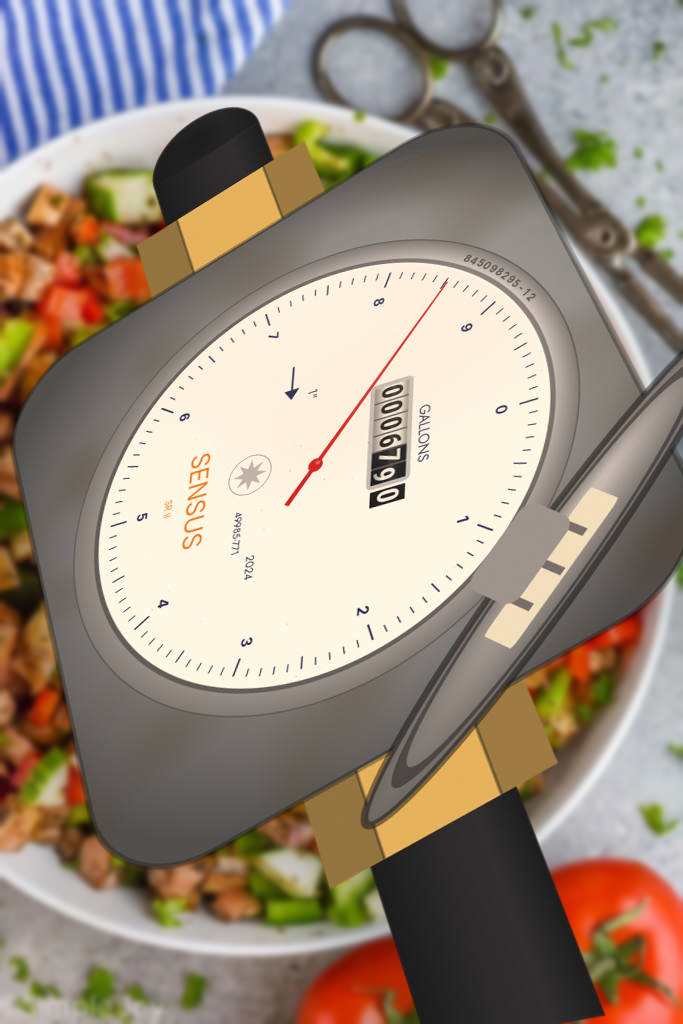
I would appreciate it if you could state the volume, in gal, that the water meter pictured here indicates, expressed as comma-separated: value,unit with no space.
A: 6788.5,gal
